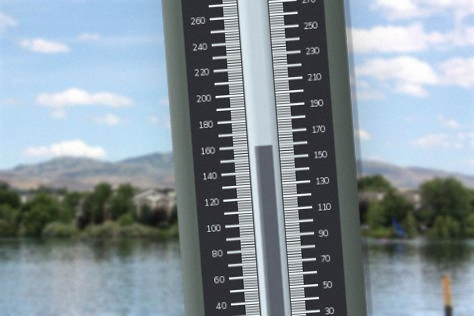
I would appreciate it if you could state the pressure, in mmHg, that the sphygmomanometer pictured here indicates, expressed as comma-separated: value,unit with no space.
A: 160,mmHg
